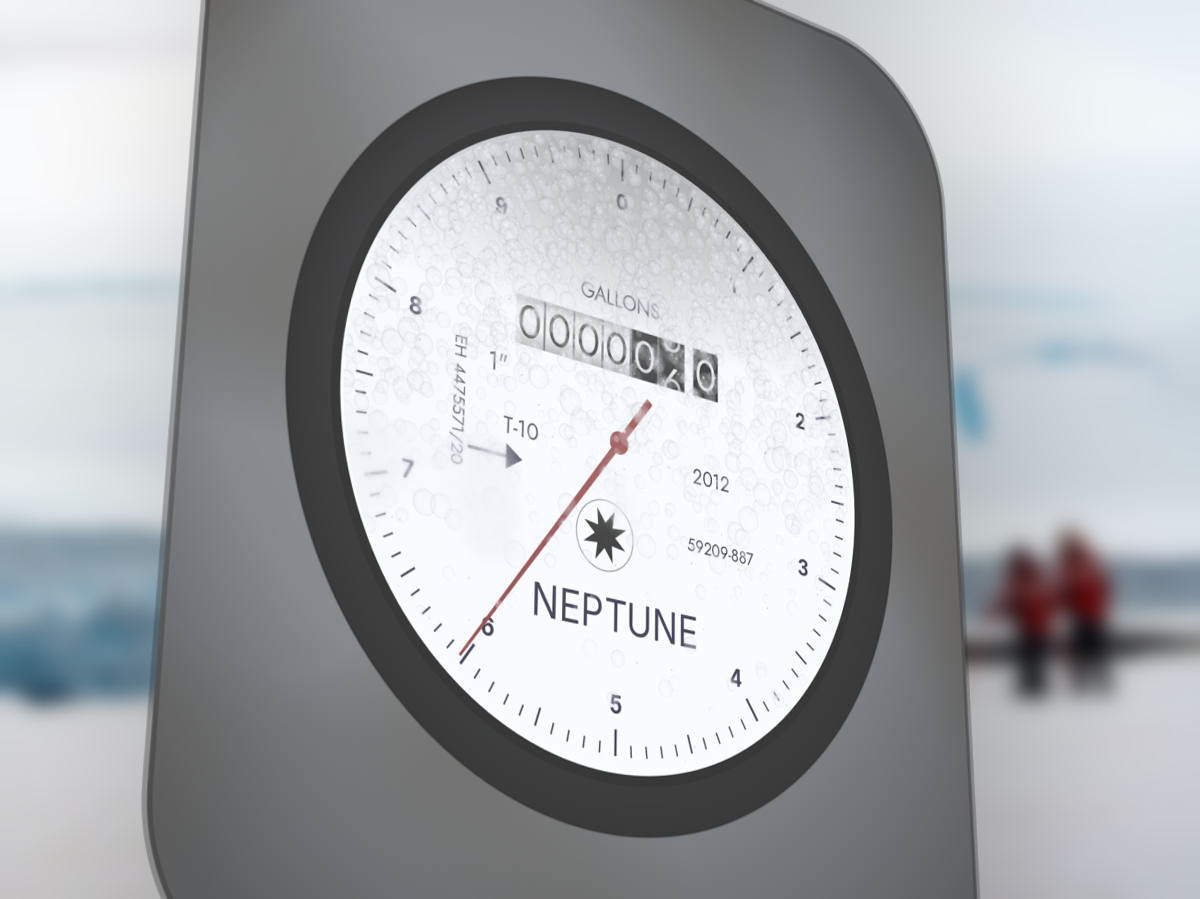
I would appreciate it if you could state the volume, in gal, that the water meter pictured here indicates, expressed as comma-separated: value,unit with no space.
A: 56.0,gal
